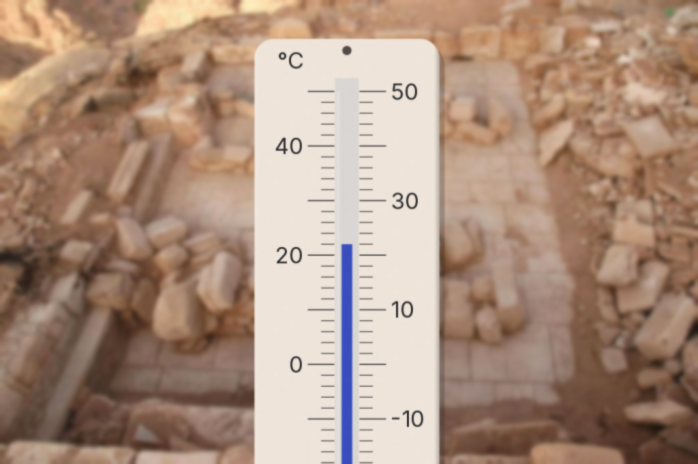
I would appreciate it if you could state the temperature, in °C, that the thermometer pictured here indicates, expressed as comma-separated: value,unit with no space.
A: 22,°C
